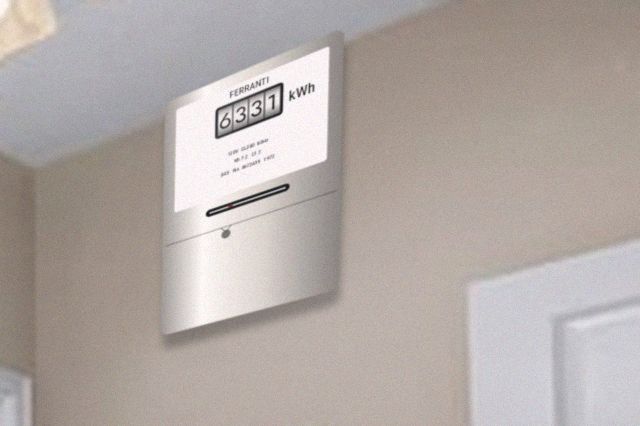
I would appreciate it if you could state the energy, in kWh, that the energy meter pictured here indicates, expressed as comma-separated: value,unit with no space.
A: 6331,kWh
